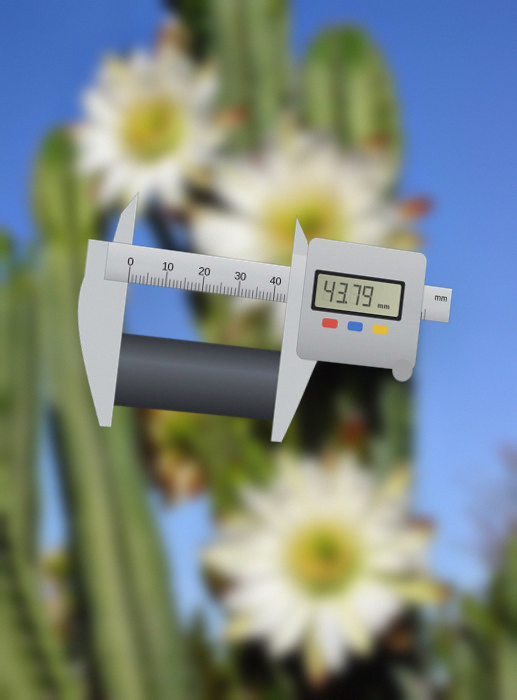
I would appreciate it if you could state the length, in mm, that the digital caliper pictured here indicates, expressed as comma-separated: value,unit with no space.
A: 43.79,mm
